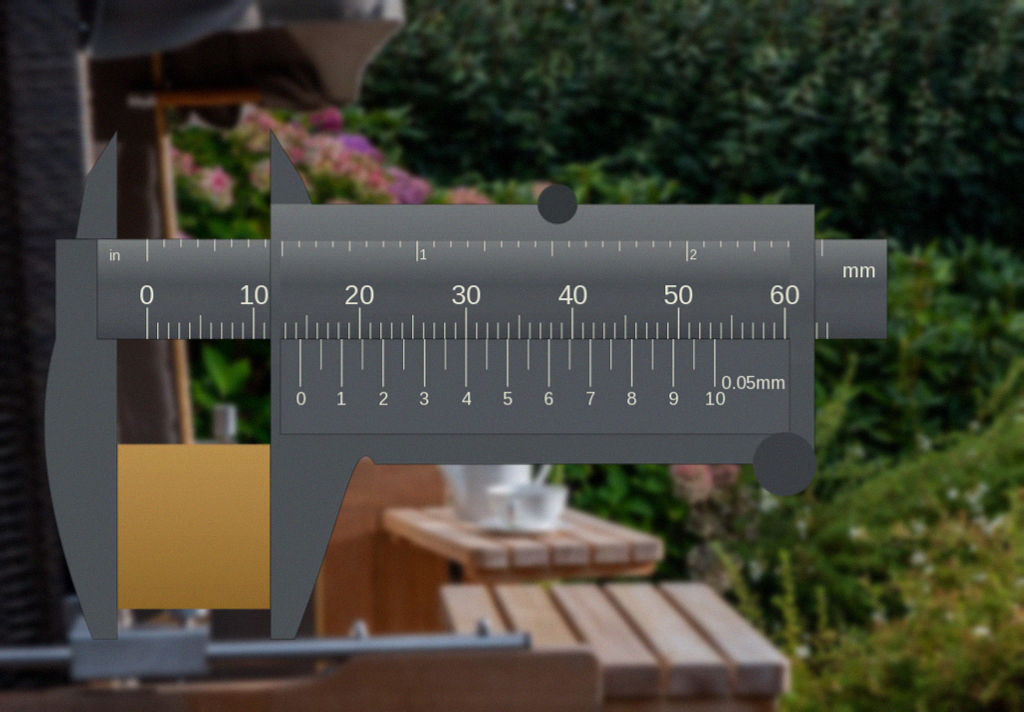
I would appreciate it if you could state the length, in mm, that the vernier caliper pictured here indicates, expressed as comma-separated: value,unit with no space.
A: 14.4,mm
